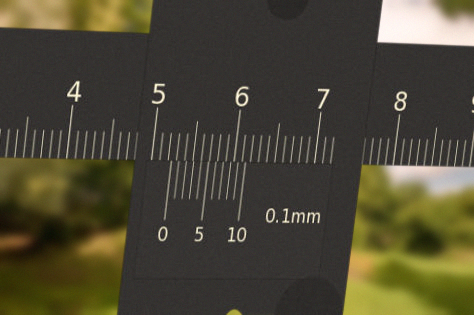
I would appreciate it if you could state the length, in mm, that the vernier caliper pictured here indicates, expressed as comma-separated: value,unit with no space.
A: 52.4,mm
